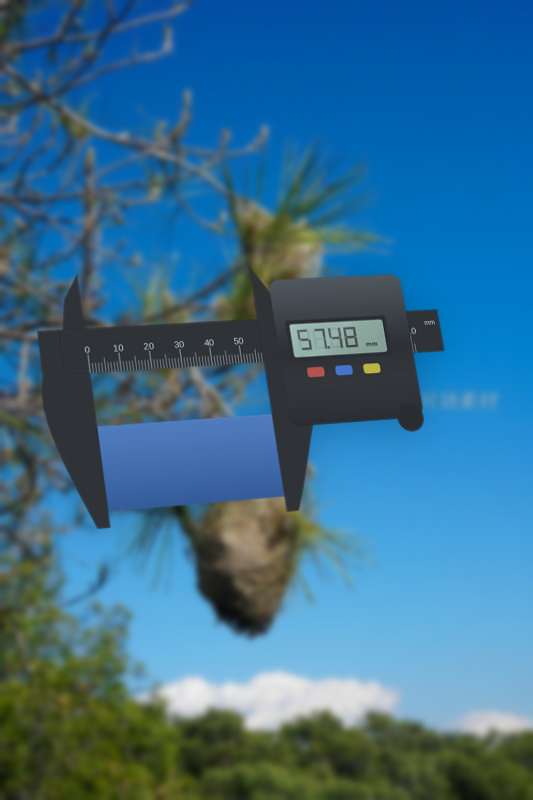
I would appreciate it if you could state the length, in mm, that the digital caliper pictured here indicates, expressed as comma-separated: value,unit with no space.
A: 57.48,mm
